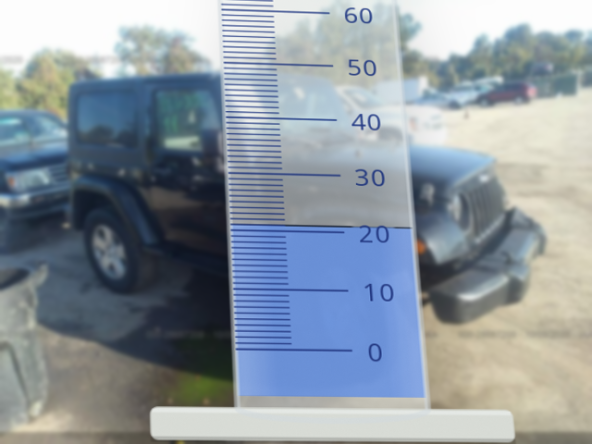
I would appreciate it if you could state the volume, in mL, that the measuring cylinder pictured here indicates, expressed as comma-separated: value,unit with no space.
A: 21,mL
